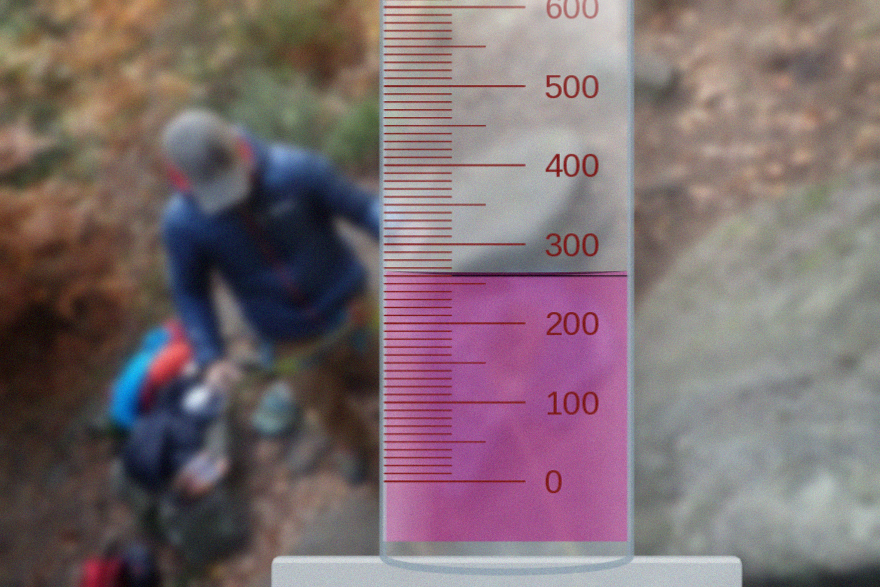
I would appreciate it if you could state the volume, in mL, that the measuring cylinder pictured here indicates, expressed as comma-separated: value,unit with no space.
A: 260,mL
